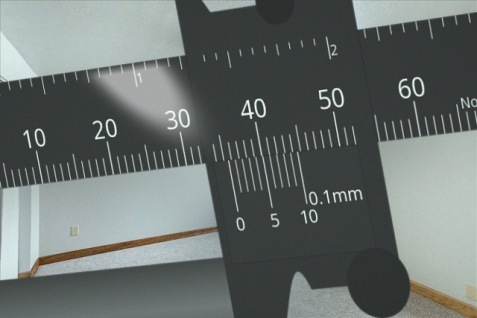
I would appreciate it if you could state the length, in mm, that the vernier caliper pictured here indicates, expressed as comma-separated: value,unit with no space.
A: 35.6,mm
